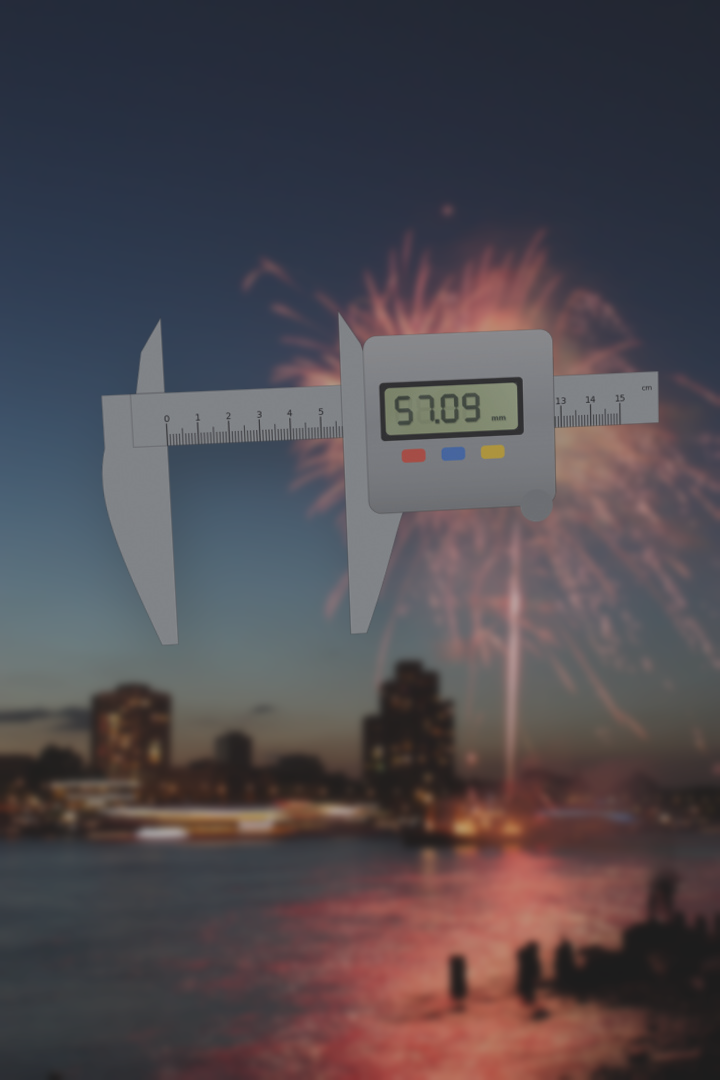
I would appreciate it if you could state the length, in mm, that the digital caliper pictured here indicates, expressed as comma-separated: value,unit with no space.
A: 57.09,mm
